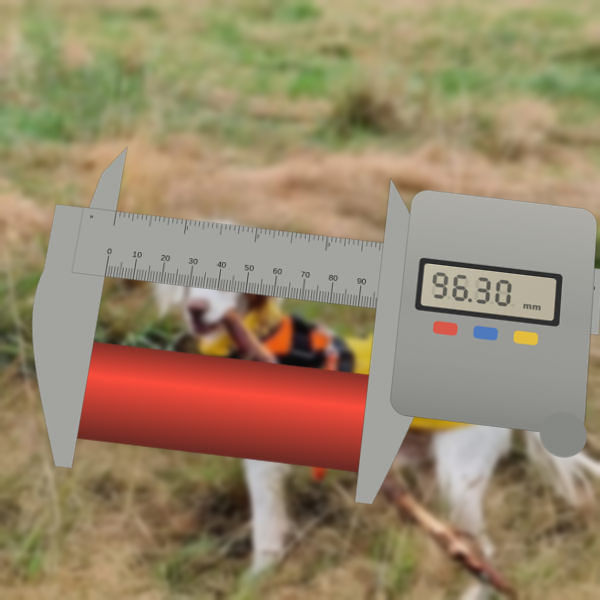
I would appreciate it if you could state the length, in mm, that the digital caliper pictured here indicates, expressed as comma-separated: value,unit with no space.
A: 96.30,mm
